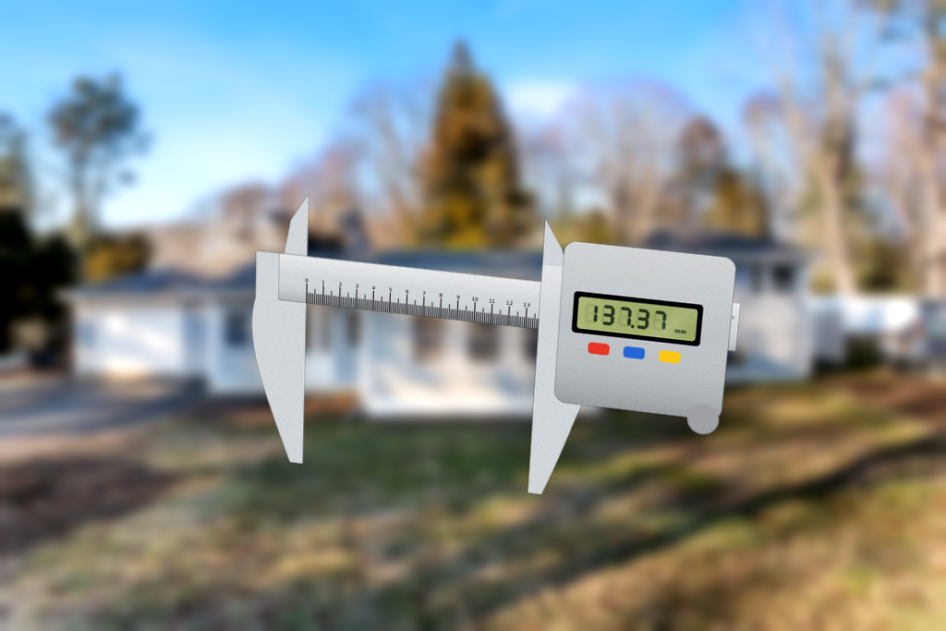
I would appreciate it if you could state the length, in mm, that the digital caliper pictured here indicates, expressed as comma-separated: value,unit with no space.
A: 137.37,mm
